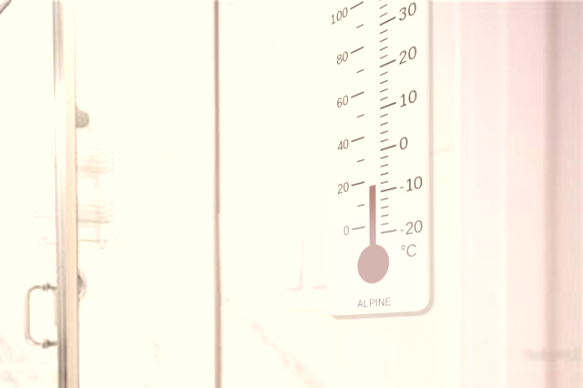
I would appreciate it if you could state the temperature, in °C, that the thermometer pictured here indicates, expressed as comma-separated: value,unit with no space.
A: -8,°C
